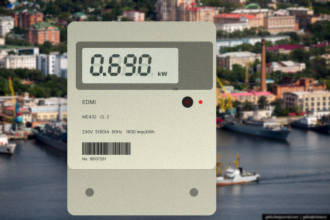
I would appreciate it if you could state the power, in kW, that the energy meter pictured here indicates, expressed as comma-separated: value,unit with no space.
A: 0.690,kW
